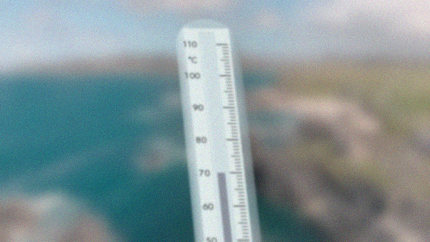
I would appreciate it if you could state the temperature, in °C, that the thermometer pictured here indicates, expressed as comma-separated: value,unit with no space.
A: 70,°C
